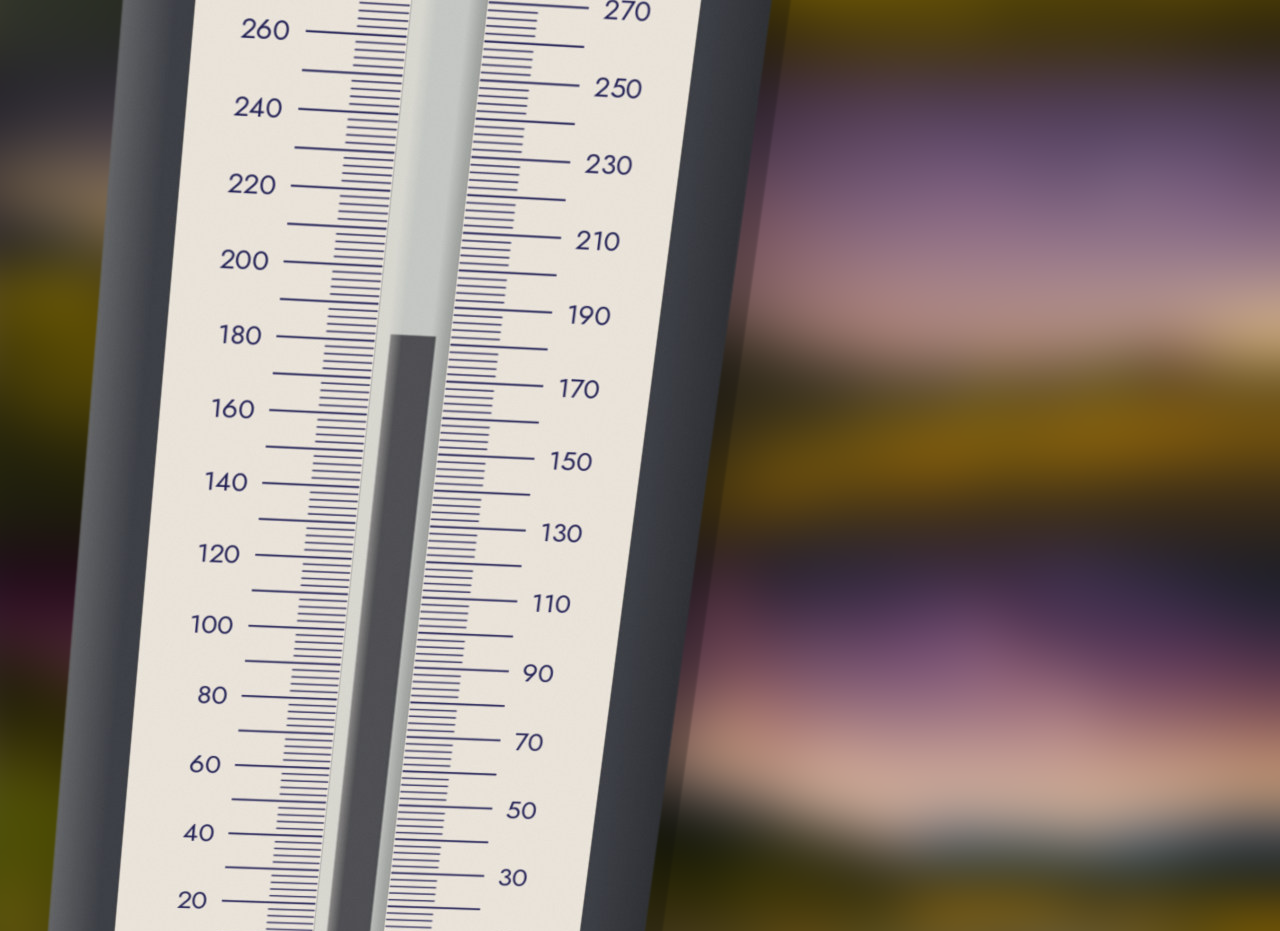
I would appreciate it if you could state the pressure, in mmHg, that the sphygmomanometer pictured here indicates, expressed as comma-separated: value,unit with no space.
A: 182,mmHg
